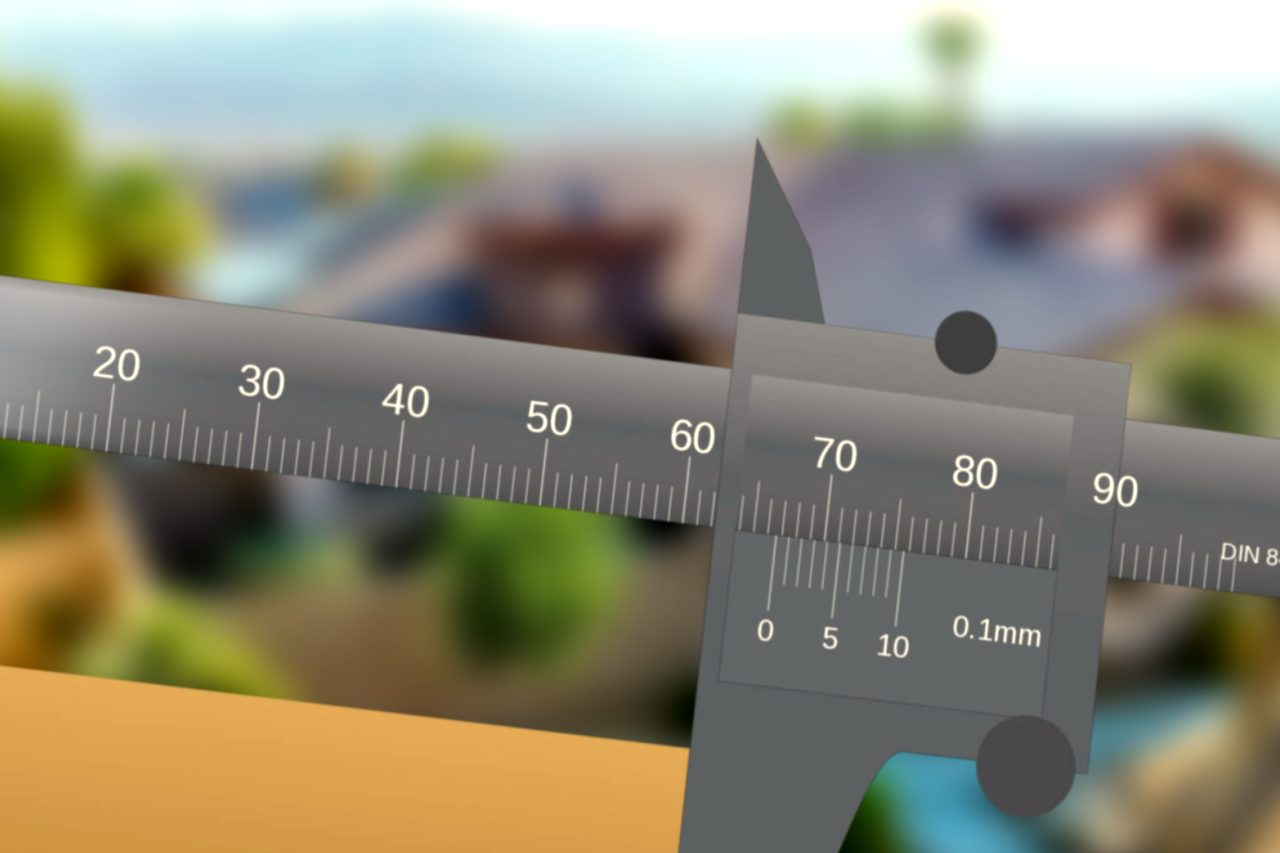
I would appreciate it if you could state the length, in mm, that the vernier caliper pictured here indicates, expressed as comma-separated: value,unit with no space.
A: 66.6,mm
